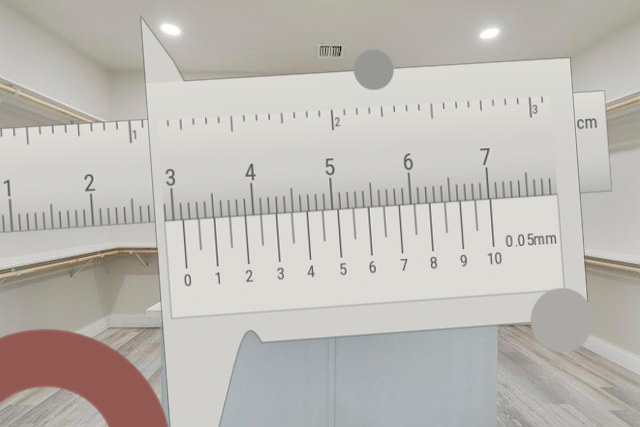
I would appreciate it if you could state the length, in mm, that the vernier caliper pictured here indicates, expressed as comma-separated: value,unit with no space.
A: 31.2,mm
